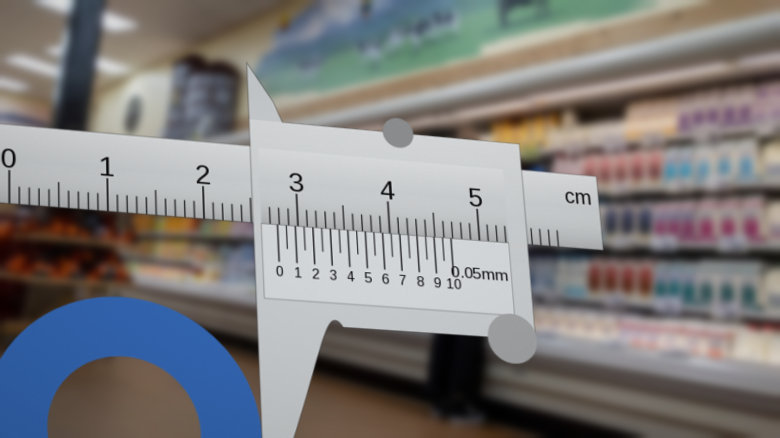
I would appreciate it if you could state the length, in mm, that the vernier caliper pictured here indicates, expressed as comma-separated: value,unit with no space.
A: 27.8,mm
